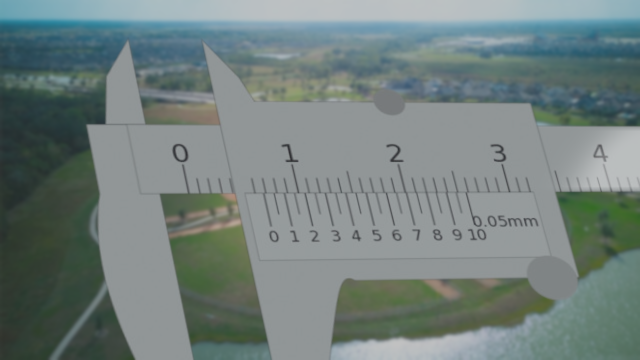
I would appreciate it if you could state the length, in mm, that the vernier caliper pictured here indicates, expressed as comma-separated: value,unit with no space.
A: 6.8,mm
